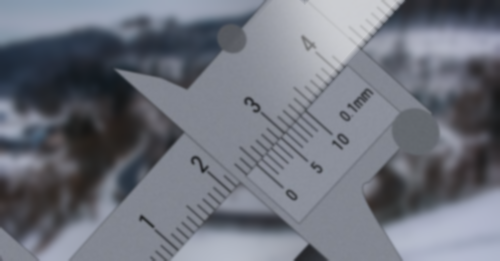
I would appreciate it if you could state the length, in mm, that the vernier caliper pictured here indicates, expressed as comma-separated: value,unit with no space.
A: 24.8,mm
